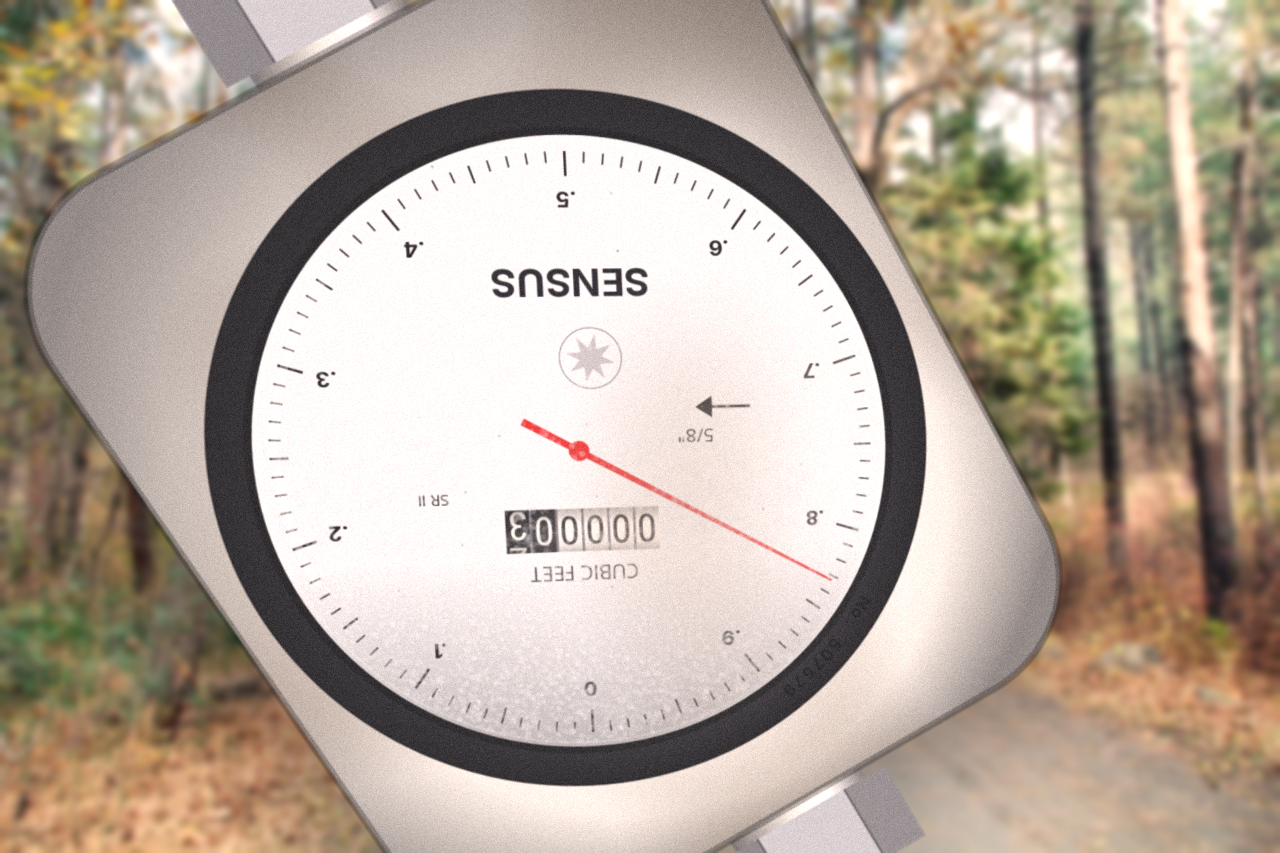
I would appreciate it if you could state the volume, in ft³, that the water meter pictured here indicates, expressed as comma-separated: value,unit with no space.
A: 2.83,ft³
